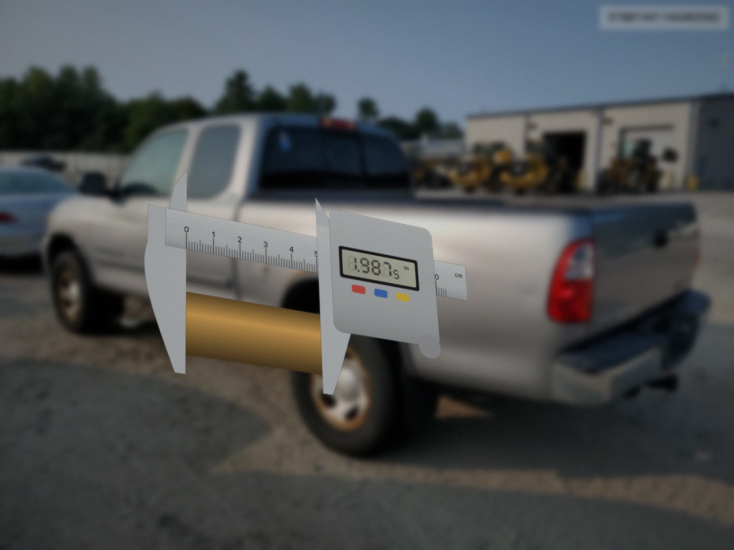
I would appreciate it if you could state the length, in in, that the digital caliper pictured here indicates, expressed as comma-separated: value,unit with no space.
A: 1.9875,in
